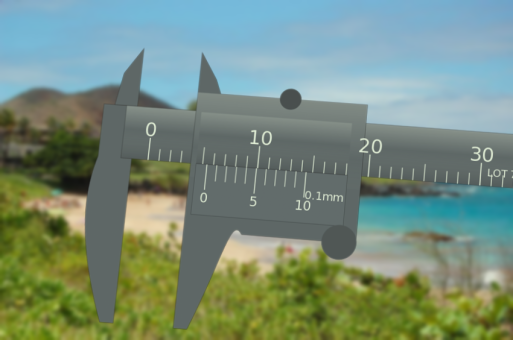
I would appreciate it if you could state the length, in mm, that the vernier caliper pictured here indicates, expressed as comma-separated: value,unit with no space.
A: 5.4,mm
